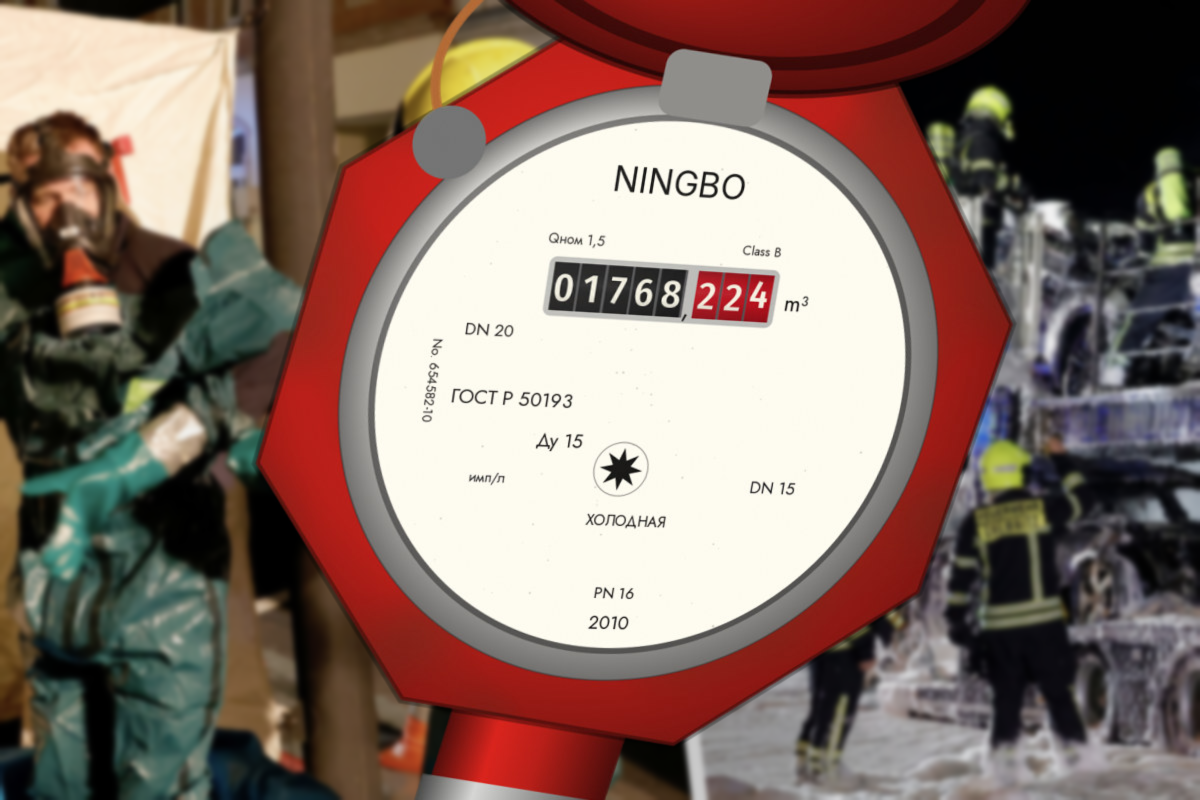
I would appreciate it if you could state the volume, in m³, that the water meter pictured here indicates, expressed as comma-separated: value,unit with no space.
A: 1768.224,m³
